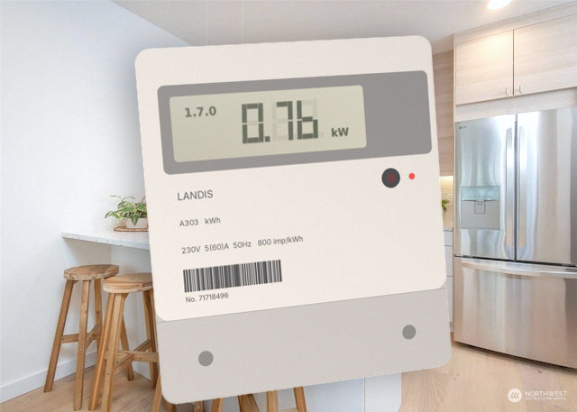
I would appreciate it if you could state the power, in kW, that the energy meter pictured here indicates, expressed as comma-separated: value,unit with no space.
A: 0.76,kW
